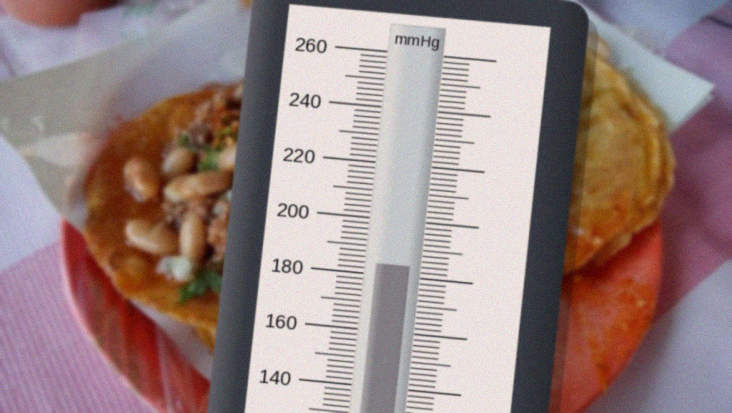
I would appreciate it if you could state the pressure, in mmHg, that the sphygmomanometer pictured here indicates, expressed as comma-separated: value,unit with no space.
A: 184,mmHg
